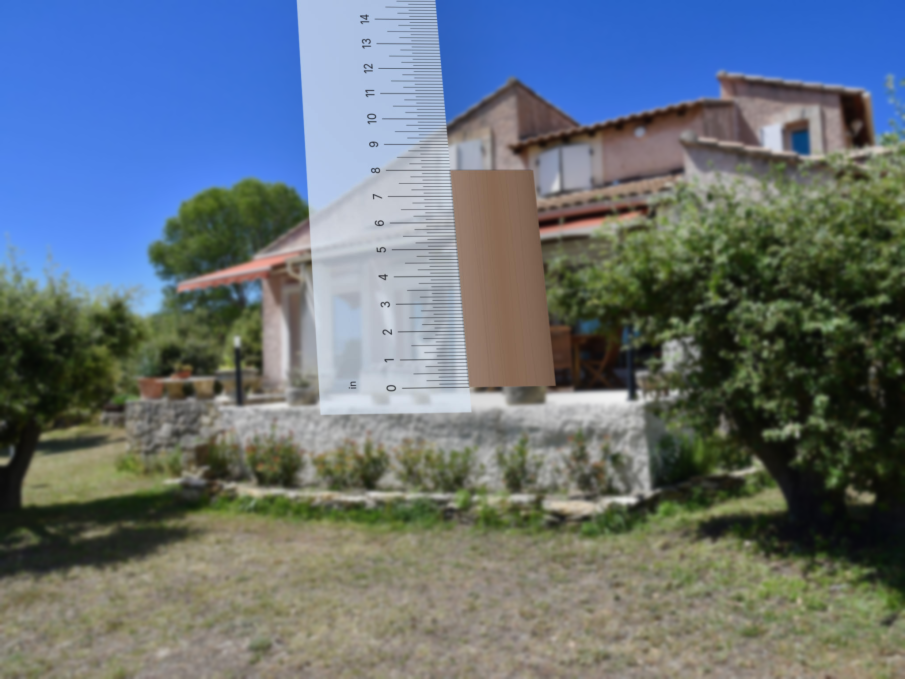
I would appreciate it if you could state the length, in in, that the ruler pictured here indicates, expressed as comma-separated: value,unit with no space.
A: 8,in
